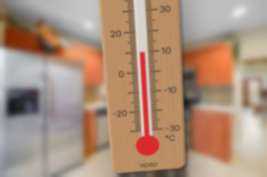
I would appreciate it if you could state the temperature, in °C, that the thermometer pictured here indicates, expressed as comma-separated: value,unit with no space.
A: 10,°C
